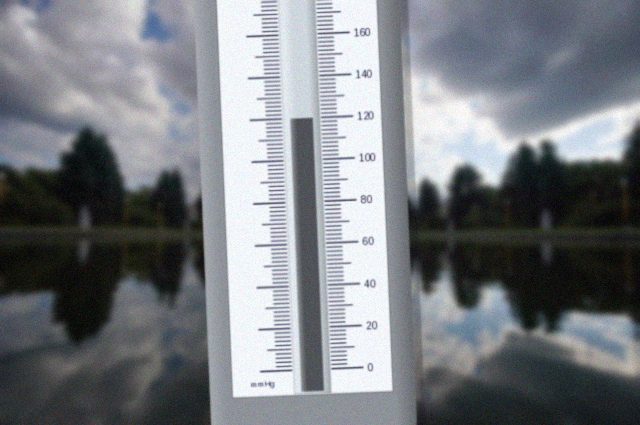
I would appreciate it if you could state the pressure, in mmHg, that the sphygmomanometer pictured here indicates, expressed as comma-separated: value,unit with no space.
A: 120,mmHg
